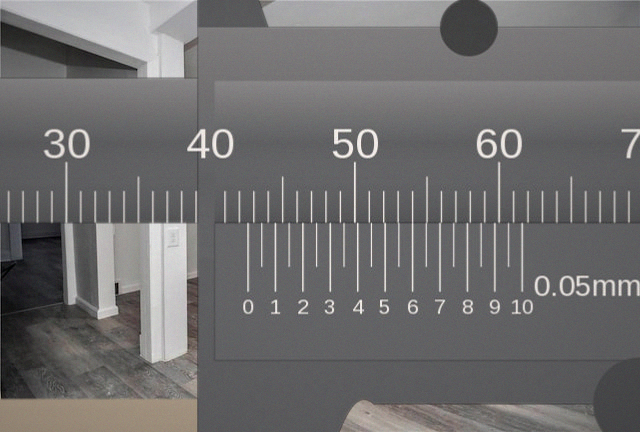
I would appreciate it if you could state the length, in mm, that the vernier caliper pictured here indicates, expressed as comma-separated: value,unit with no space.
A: 42.6,mm
